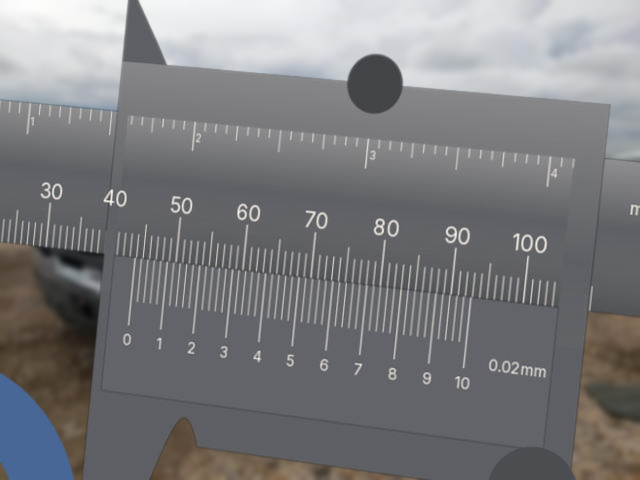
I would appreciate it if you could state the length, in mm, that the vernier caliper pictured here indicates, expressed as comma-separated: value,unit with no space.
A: 43.8,mm
